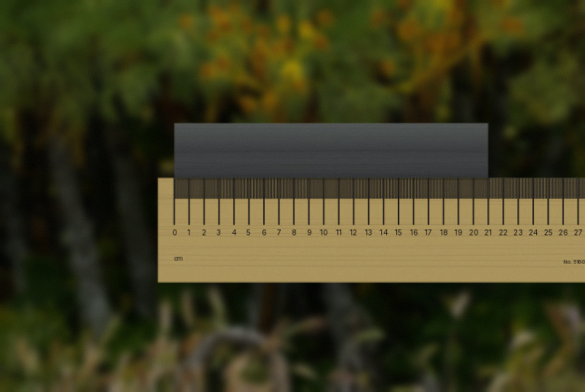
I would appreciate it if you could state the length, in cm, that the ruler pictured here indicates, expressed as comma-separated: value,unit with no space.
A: 21,cm
